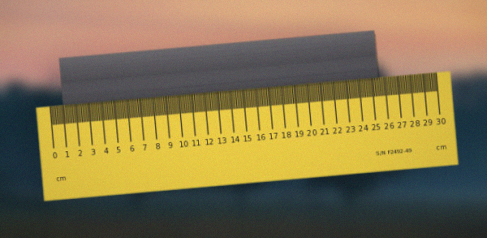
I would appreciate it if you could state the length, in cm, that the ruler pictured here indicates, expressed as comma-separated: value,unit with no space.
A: 24.5,cm
